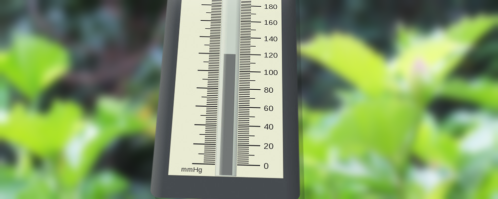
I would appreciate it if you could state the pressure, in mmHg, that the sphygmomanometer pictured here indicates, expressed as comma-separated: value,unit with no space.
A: 120,mmHg
